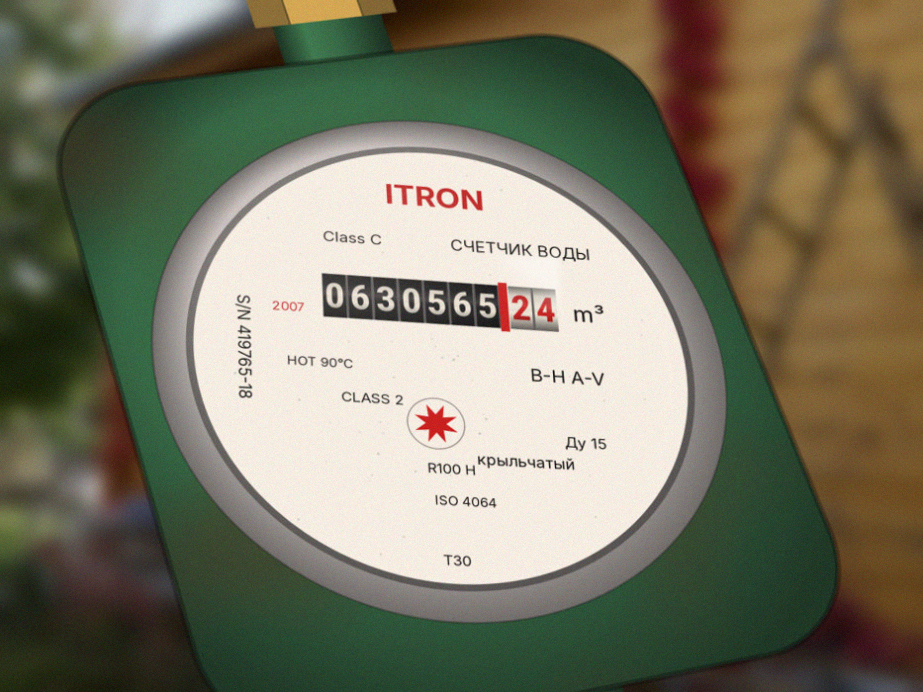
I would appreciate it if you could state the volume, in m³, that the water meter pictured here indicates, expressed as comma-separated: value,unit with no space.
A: 630565.24,m³
